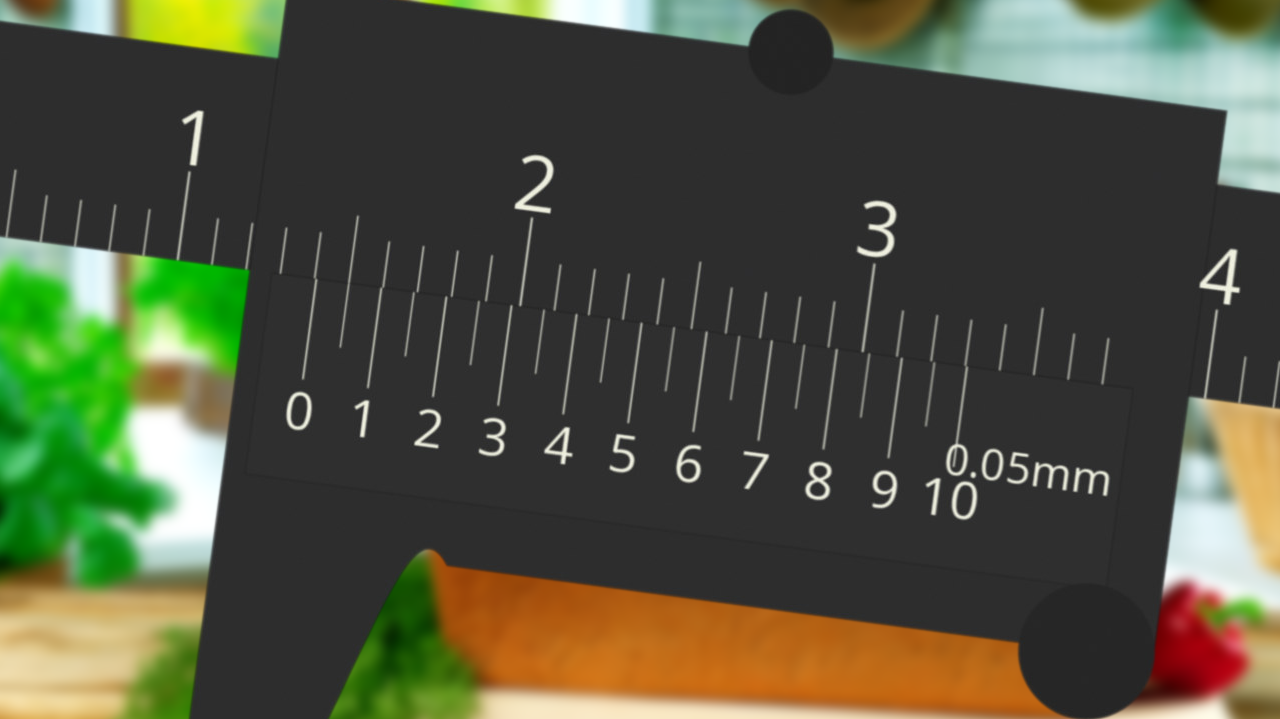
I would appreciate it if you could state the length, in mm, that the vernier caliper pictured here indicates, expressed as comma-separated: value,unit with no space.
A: 14.05,mm
